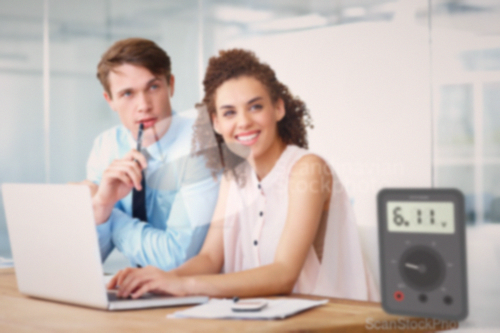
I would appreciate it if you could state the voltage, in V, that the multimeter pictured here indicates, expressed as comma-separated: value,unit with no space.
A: 6.11,V
